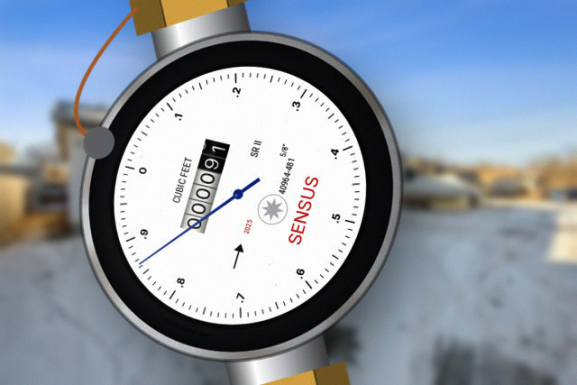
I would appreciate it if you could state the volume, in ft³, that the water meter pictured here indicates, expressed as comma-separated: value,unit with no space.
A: 90.86,ft³
